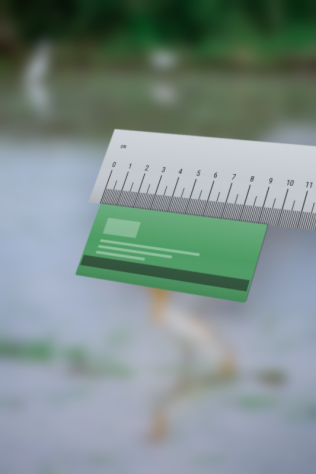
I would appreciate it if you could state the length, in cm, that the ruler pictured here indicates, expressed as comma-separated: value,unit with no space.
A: 9.5,cm
